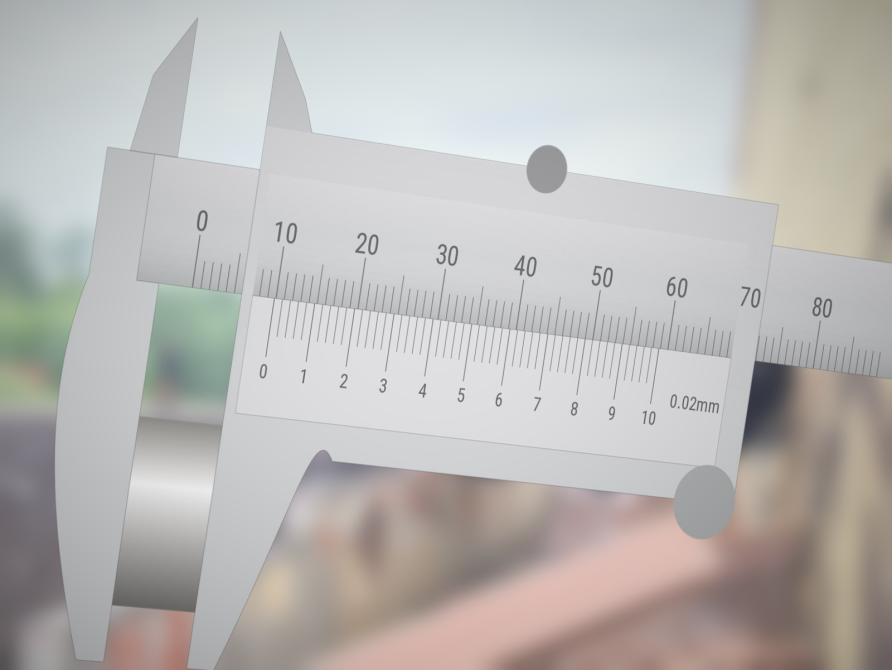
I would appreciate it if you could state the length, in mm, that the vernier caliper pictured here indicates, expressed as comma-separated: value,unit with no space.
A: 9.8,mm
